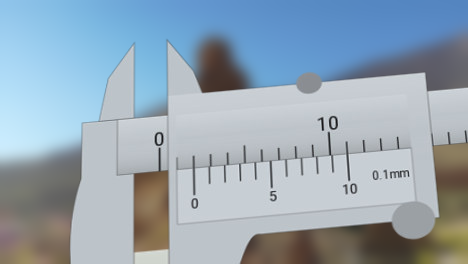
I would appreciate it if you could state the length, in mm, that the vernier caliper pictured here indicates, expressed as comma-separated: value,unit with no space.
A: 2.0,mm
